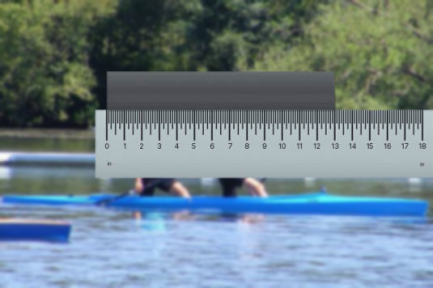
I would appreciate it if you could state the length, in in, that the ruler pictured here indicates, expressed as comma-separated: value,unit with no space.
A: 13,in
